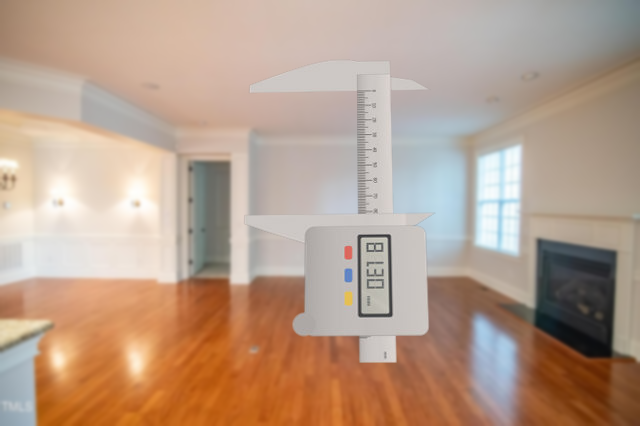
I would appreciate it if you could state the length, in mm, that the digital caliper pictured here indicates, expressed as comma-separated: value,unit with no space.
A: 81.30,mm
